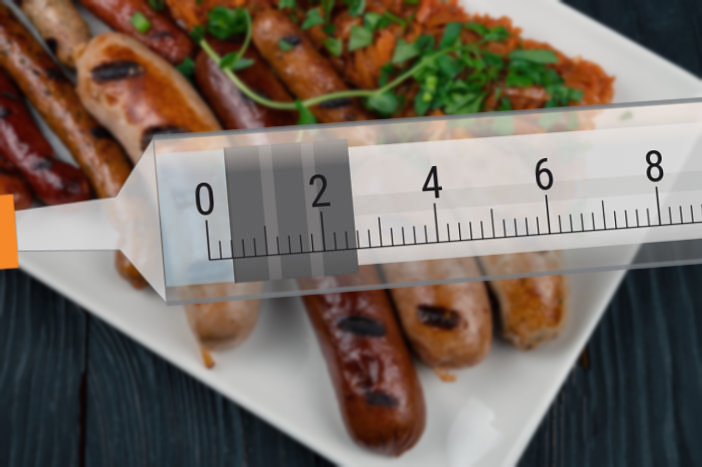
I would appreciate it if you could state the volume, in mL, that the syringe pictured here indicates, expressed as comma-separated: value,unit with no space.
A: 0.4,mL
